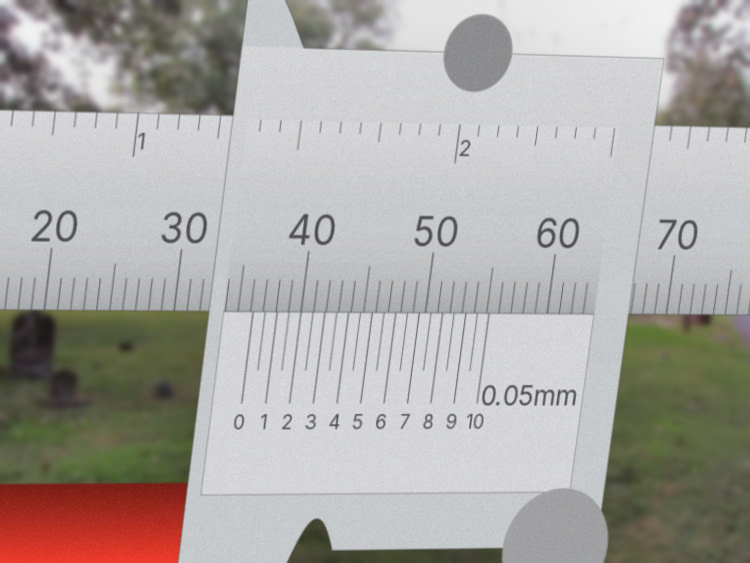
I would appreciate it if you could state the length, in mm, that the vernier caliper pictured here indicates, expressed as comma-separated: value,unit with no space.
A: 36.2,mm
